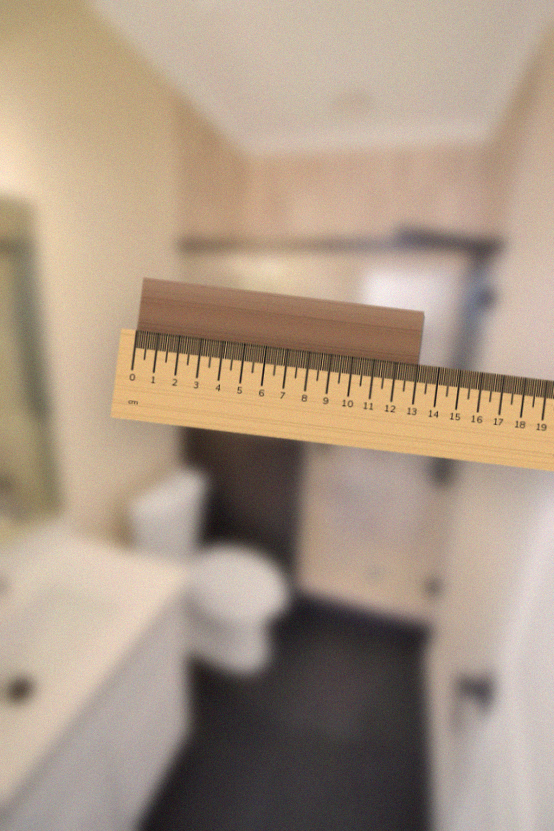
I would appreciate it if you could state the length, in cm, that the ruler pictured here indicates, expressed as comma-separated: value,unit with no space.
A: 13,cm
